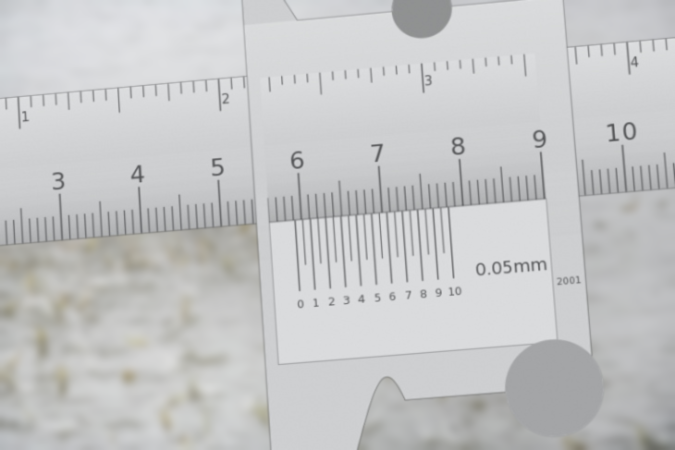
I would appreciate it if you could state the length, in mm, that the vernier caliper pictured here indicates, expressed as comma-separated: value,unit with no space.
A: 59.2,mm
